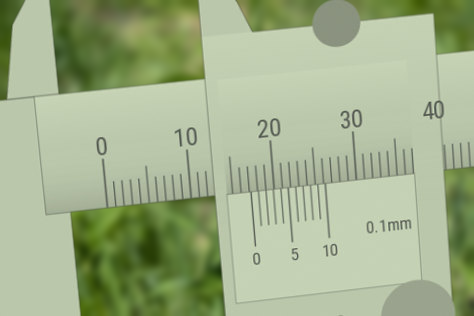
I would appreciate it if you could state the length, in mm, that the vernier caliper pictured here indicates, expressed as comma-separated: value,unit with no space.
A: 17.2,mm
